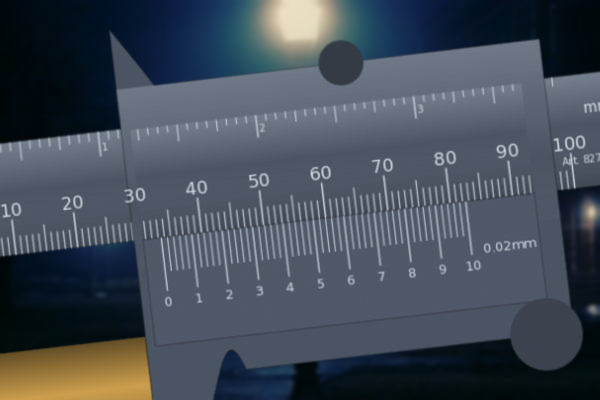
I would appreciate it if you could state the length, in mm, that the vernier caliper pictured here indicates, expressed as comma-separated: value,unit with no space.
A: 33.5,mm
